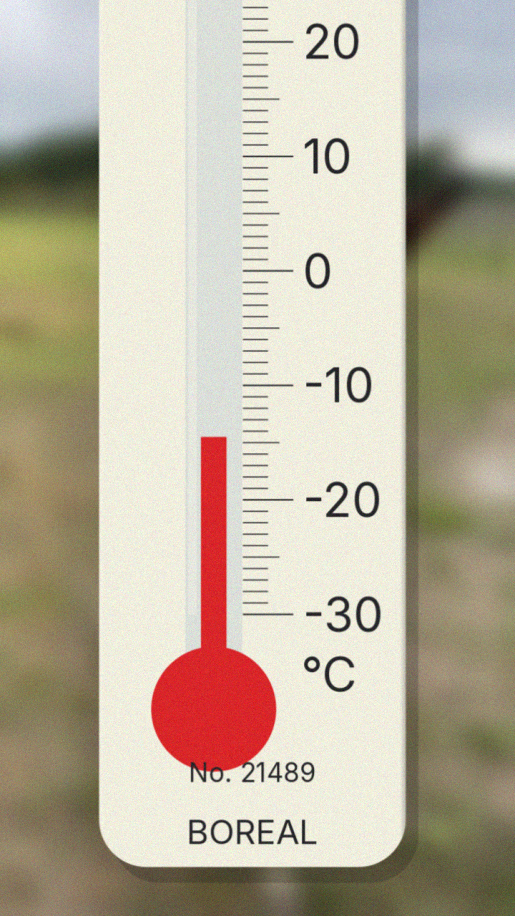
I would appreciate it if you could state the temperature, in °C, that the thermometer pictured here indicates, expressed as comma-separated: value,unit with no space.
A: -14.5,°C
